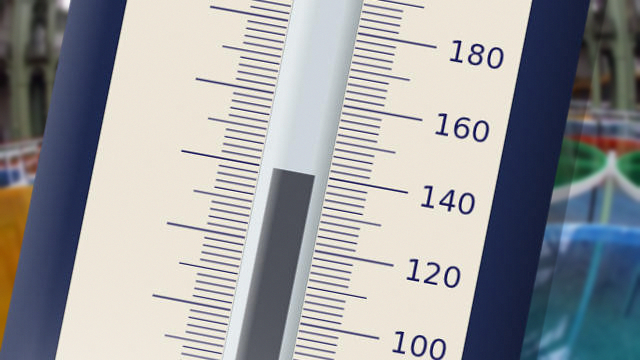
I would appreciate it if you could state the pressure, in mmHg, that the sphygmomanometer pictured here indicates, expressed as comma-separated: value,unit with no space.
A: 140,mmHg
